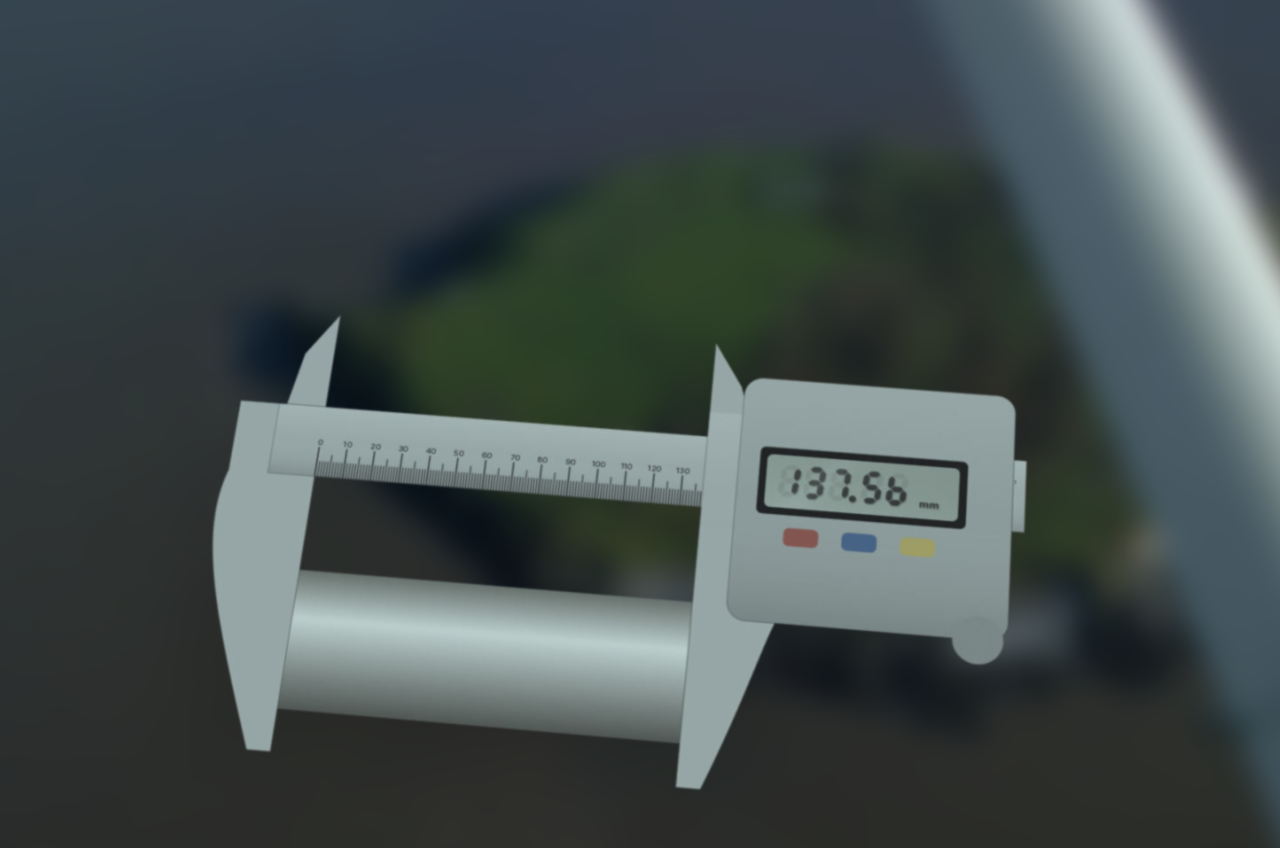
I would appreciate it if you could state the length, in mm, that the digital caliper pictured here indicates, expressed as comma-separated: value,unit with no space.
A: 137.56,mm
